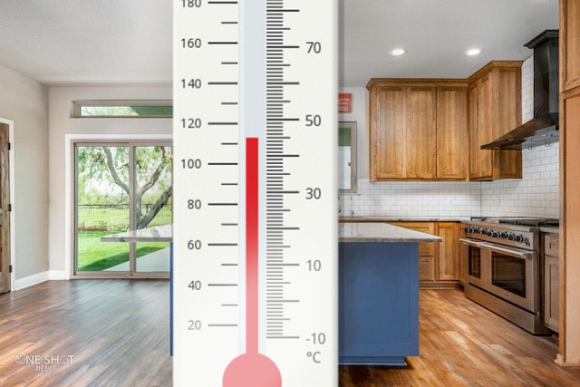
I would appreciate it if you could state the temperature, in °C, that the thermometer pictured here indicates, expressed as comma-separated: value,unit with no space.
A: 45,°C
